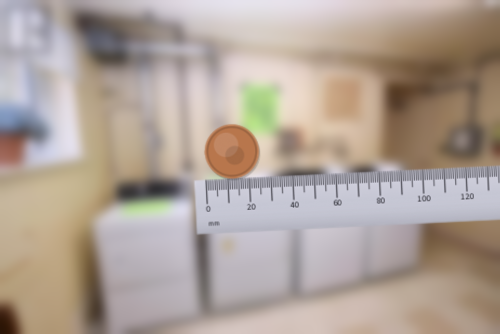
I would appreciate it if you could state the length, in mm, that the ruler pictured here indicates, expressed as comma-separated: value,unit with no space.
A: 25,mm
